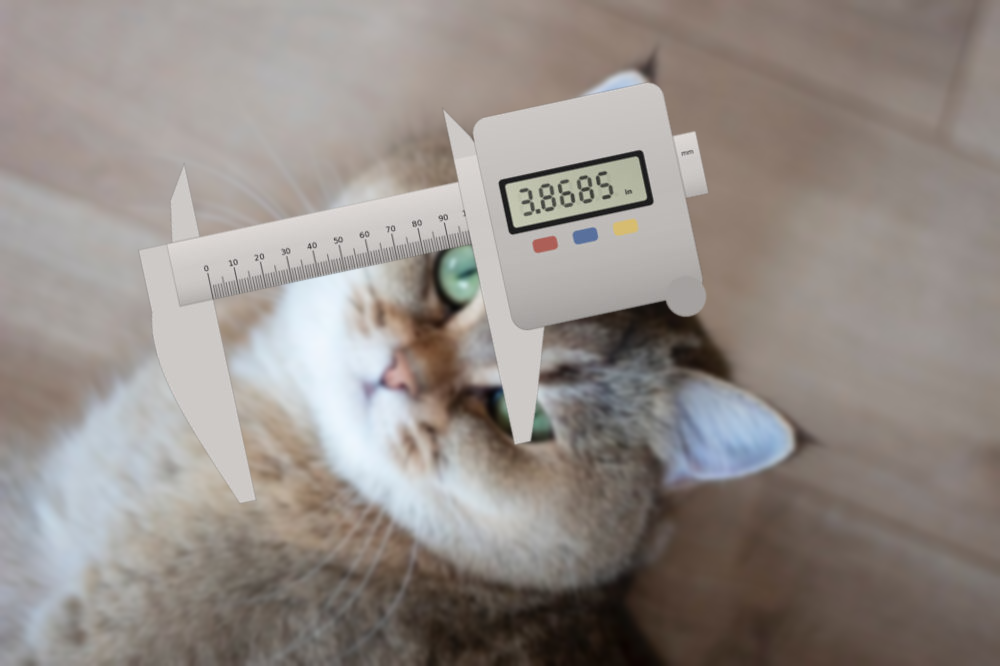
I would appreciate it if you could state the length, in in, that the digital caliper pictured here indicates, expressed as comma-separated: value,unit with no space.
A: 3.8685,in
